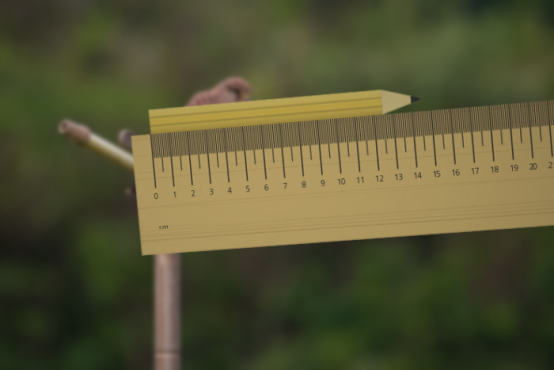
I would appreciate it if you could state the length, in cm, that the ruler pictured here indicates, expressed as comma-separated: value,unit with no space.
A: 14.5,cm
